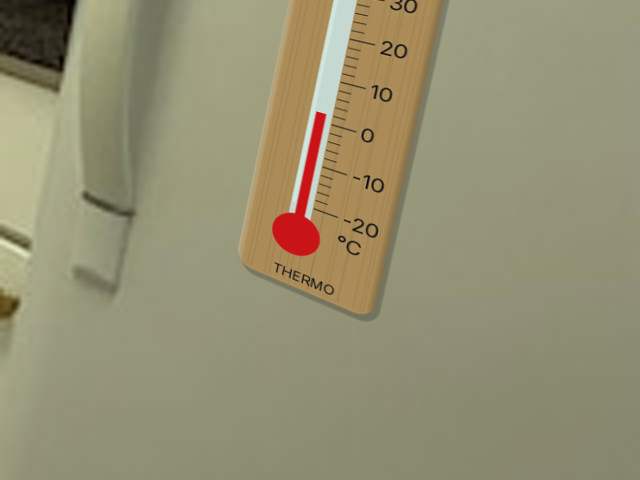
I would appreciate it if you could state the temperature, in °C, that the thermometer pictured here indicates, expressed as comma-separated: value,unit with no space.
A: 2,°C
